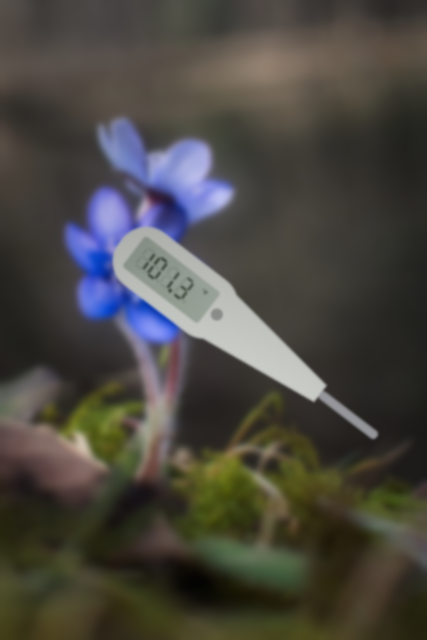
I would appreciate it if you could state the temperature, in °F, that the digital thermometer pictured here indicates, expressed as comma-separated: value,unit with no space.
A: 101.3,°F
